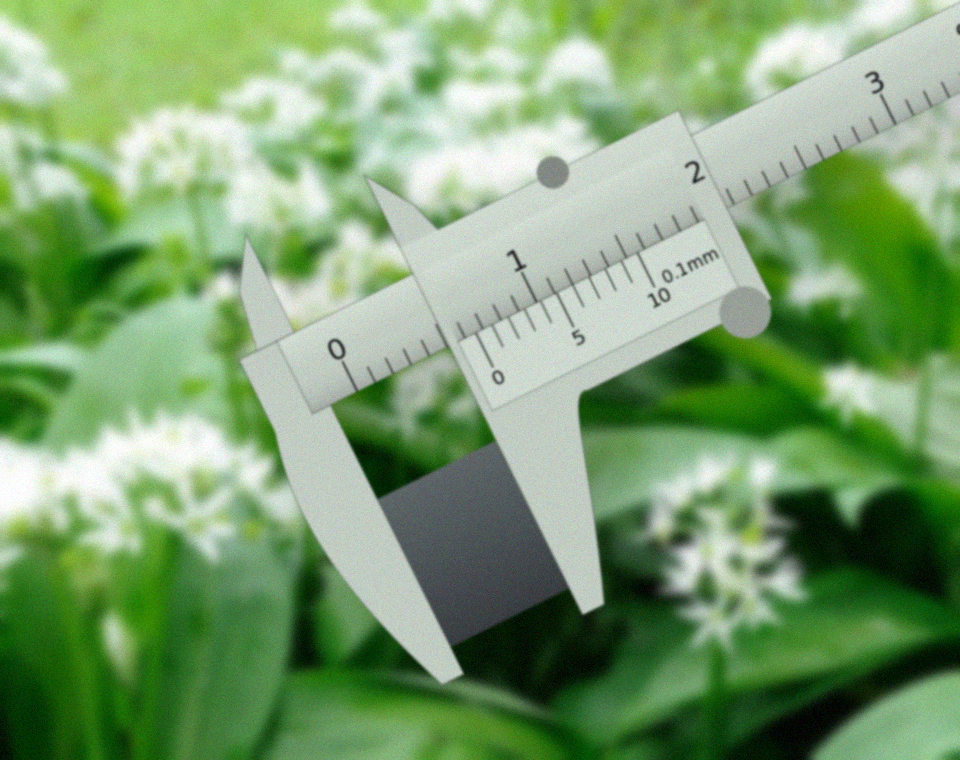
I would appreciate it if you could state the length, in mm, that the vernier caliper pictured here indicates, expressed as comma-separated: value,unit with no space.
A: 6.6,mm
